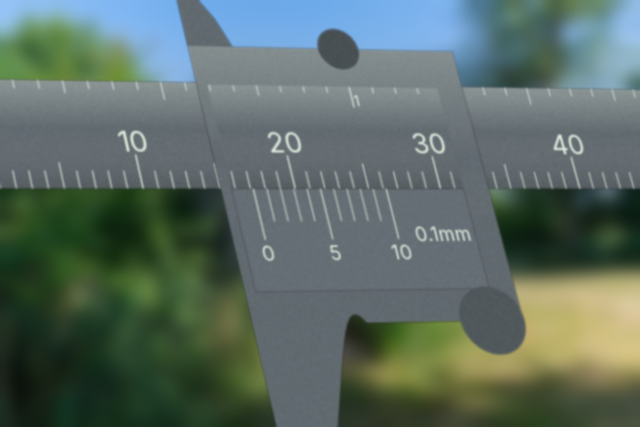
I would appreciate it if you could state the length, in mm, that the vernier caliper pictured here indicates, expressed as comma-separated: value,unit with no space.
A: 17.2,mm
